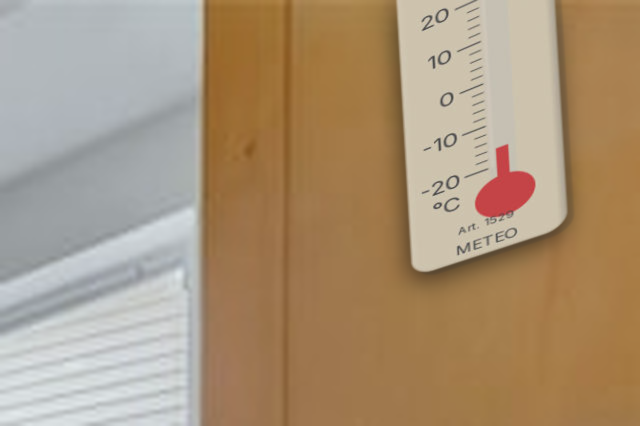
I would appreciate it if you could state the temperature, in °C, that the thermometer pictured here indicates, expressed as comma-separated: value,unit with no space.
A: -16,°C
